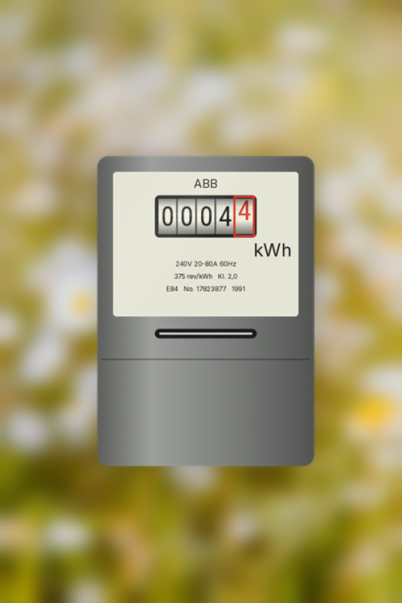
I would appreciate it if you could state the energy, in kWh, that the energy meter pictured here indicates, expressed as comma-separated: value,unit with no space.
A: 4.4,kWh
